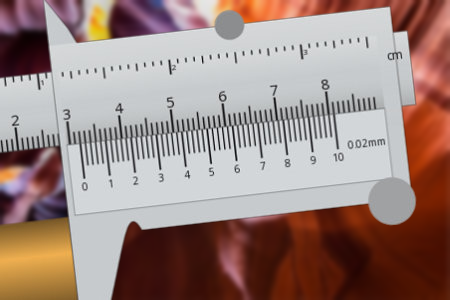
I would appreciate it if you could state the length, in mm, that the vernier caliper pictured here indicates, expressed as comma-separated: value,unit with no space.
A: 32.0,mm
